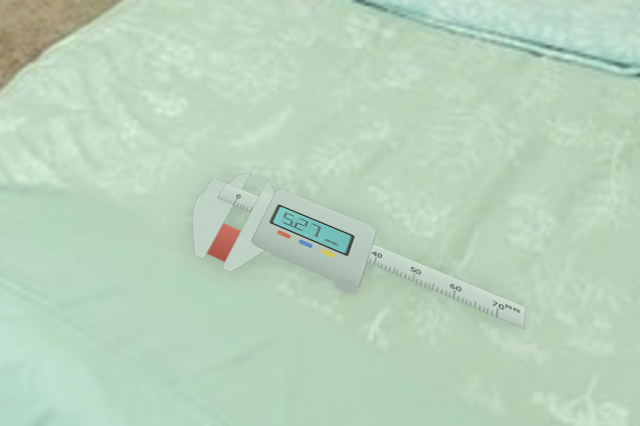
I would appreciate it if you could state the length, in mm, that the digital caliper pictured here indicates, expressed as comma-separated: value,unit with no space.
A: 5.27,mm
